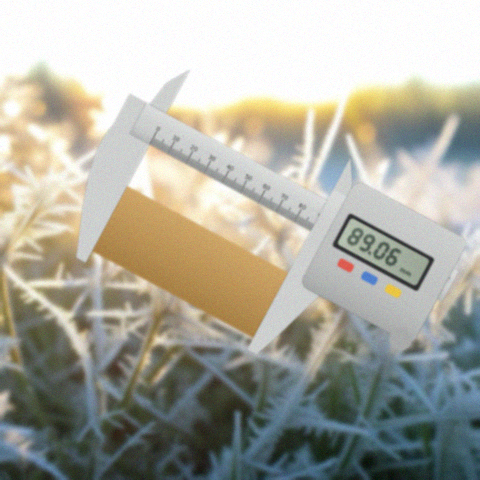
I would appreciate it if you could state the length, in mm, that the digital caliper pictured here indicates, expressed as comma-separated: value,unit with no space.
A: 89.06,mm
